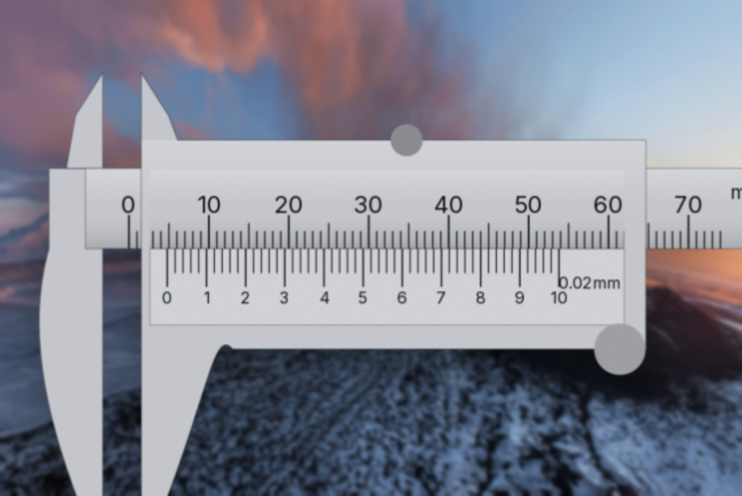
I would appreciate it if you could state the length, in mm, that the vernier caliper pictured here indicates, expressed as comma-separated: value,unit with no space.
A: 4.8,mm
